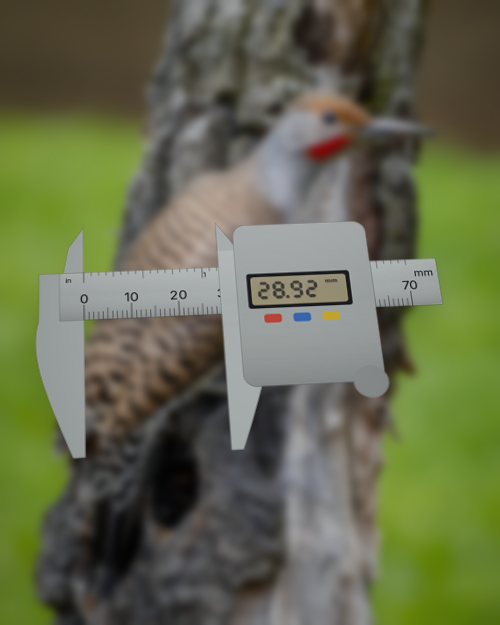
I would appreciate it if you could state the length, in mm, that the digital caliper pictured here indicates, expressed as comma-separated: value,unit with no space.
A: 28.92,mm
